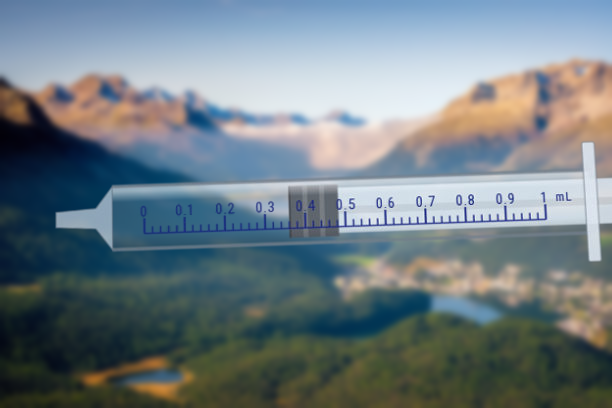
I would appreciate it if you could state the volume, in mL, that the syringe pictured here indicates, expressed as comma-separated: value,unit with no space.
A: 0.36,mL
